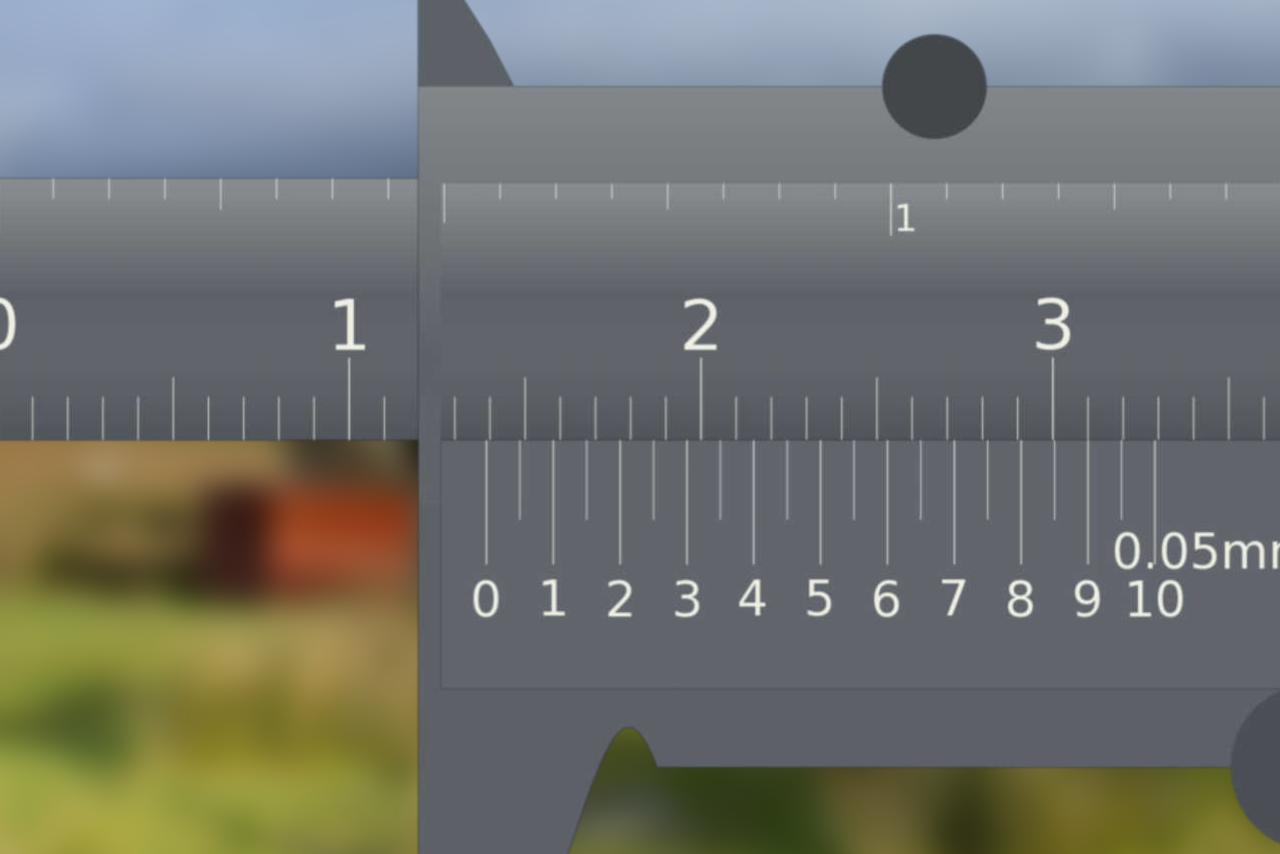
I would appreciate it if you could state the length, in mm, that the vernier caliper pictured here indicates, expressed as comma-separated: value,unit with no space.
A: 13.90,mm
